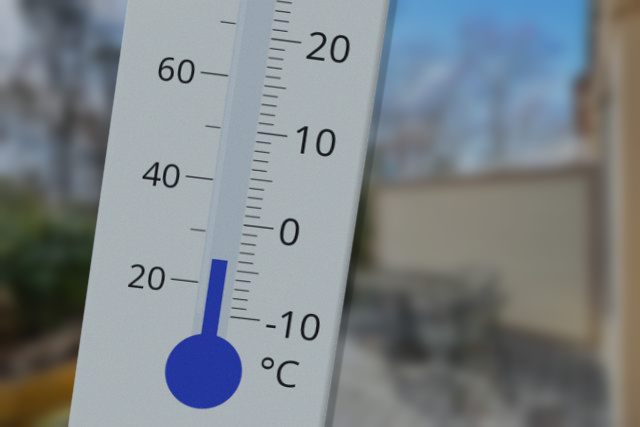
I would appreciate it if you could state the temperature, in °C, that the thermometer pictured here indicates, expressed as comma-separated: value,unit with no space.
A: -4,°C
